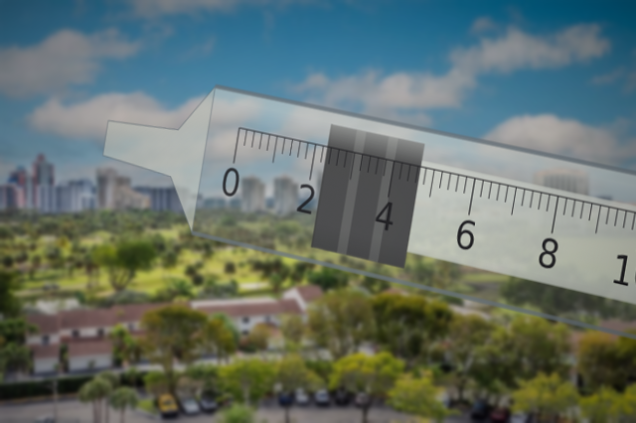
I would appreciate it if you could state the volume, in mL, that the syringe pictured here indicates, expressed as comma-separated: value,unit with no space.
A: 2.3,mL
